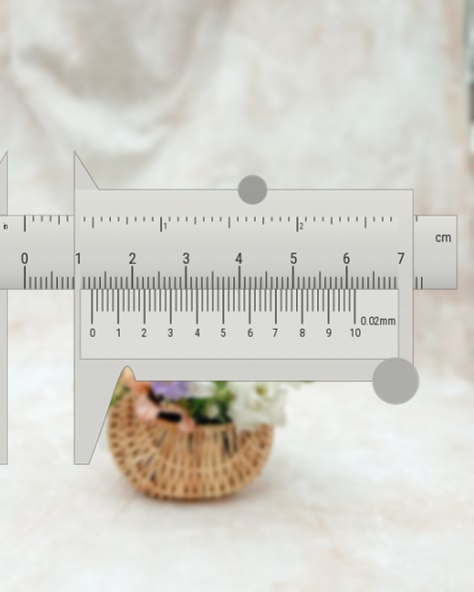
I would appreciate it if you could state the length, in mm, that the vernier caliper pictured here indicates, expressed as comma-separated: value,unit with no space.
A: 12.5,mm
